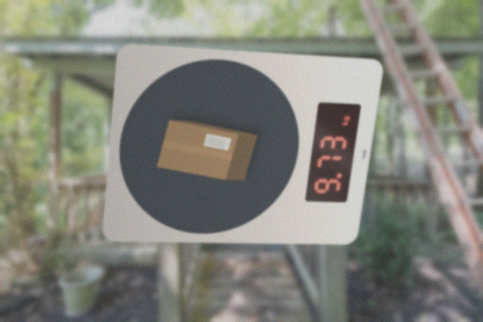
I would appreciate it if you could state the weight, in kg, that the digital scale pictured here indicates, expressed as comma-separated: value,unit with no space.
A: 9.73,kg
